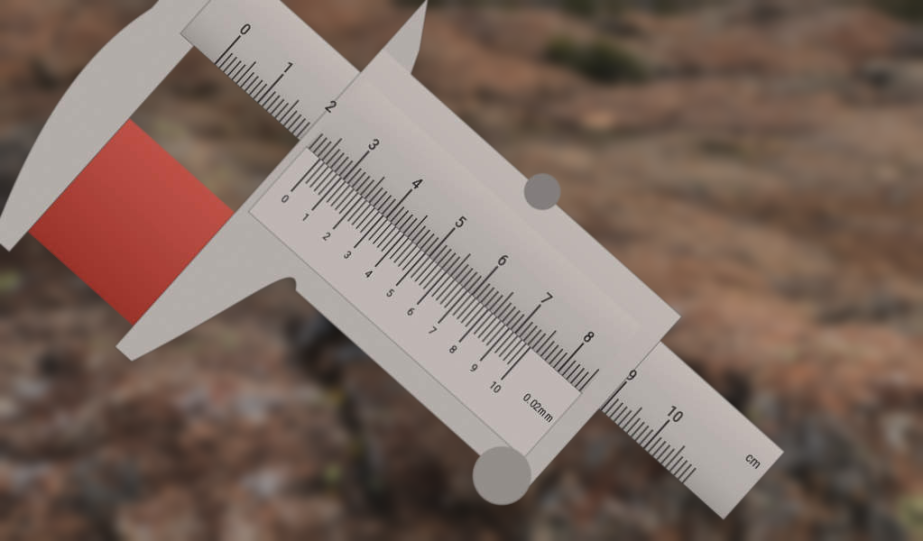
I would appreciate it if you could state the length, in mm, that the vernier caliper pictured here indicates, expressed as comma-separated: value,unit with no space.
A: 24.6,mm
